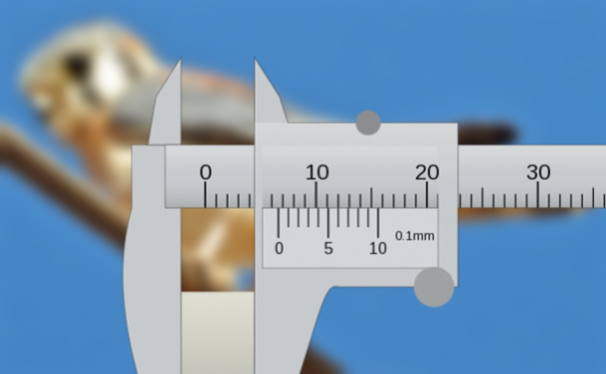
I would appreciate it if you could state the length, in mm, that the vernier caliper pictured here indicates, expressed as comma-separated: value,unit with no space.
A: 6.6,mm
